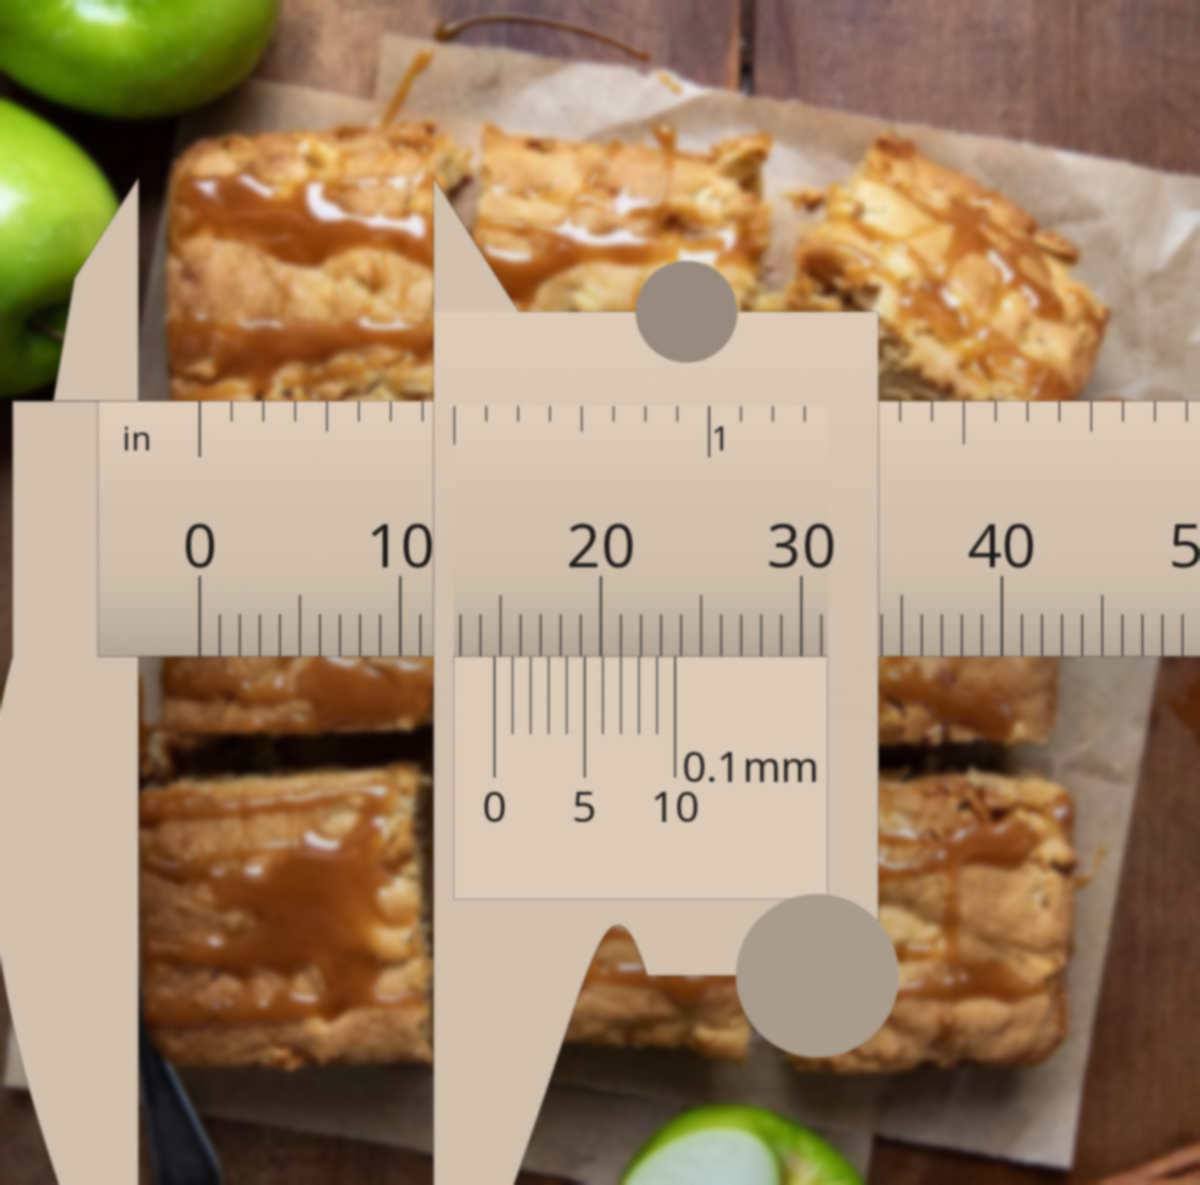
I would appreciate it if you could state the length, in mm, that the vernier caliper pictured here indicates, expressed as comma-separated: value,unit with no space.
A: 14.7,mm
